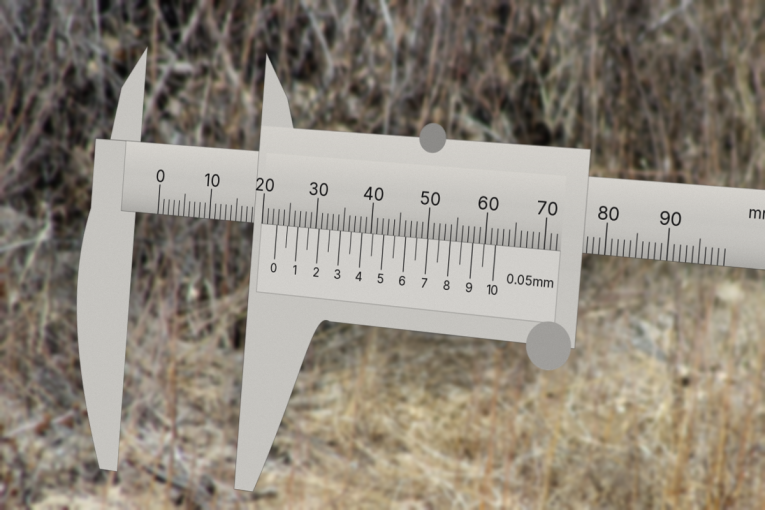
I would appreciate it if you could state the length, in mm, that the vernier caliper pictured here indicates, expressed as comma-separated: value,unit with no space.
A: 22.8,mm
